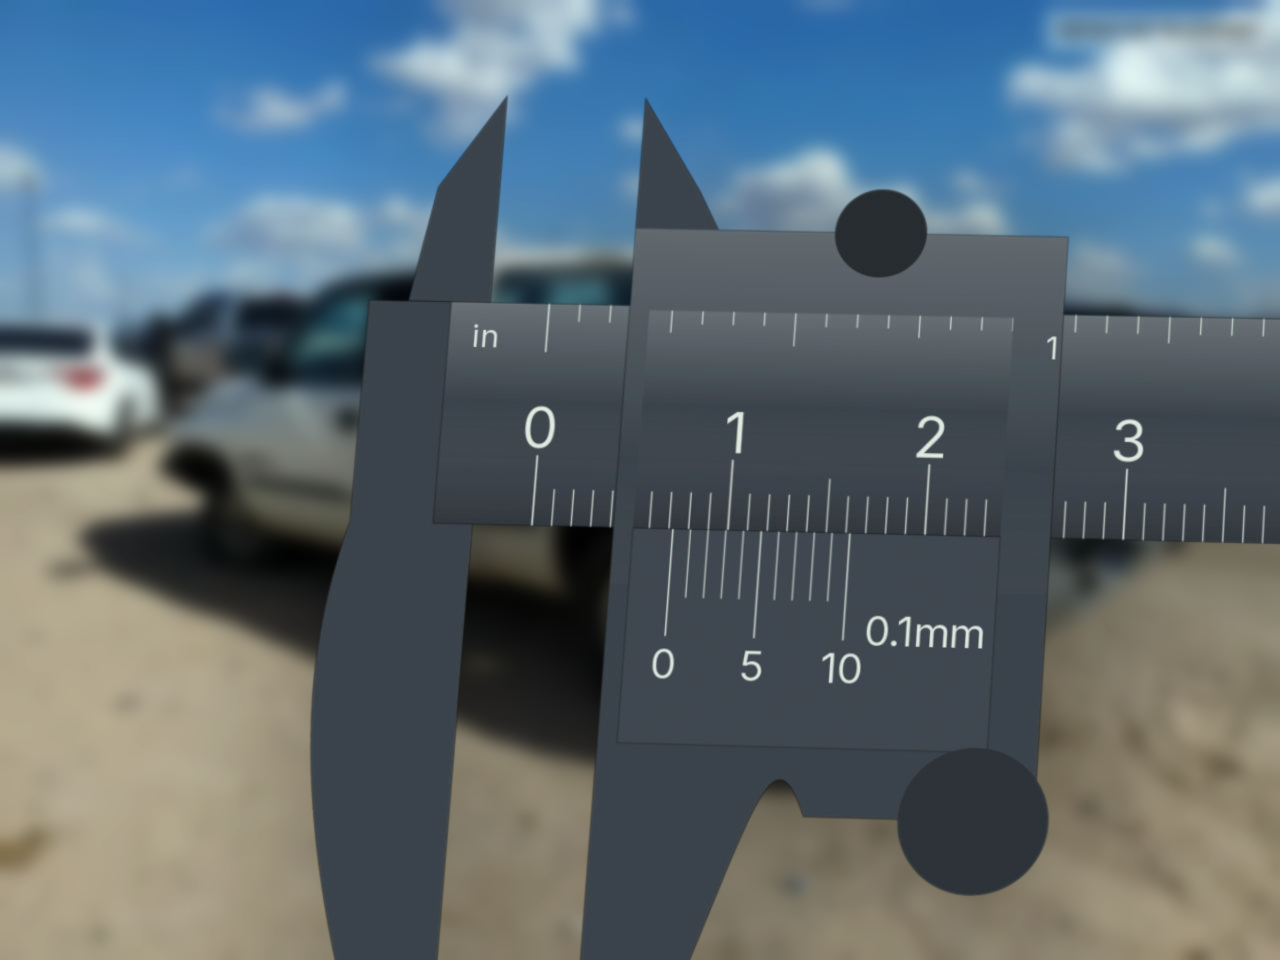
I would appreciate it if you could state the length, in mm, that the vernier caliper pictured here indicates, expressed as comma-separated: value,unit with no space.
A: 7.2,mm
